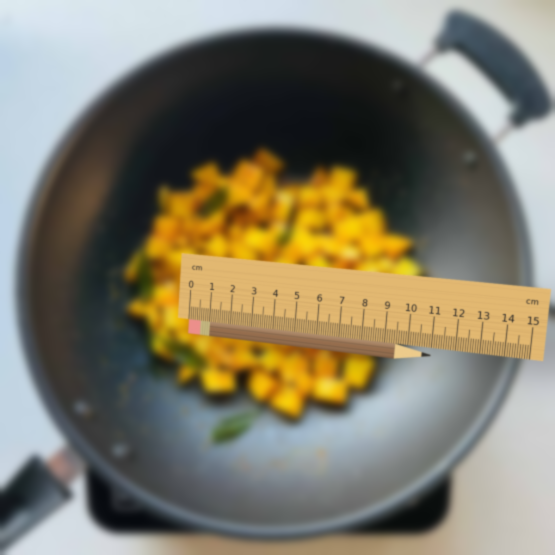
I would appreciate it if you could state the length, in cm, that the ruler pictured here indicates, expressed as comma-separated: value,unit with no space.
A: 11,cm
